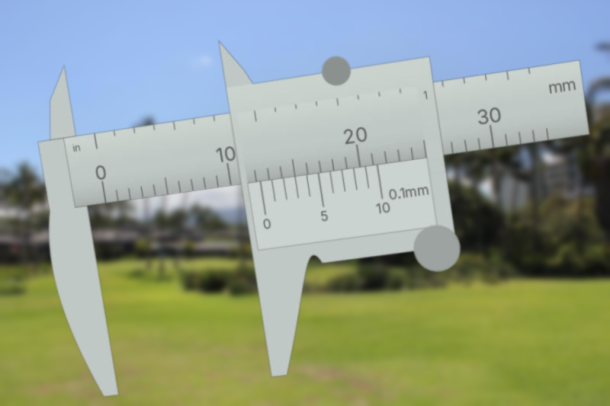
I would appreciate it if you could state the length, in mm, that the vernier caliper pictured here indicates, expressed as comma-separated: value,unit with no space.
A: 12.3,mm
